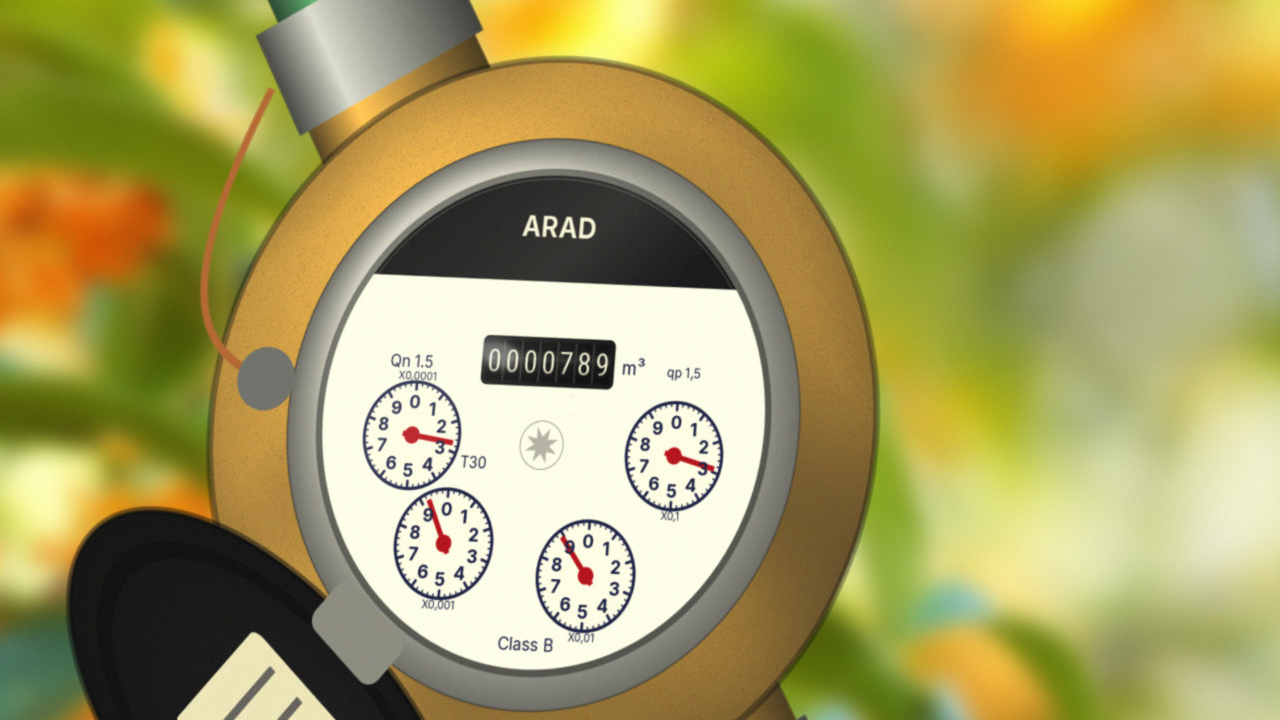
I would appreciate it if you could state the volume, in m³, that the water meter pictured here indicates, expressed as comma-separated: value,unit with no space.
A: 789.2892,m³
